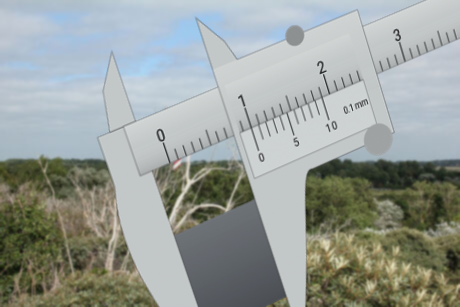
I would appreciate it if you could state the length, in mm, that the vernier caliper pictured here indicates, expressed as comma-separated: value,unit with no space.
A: 10.0,mm
